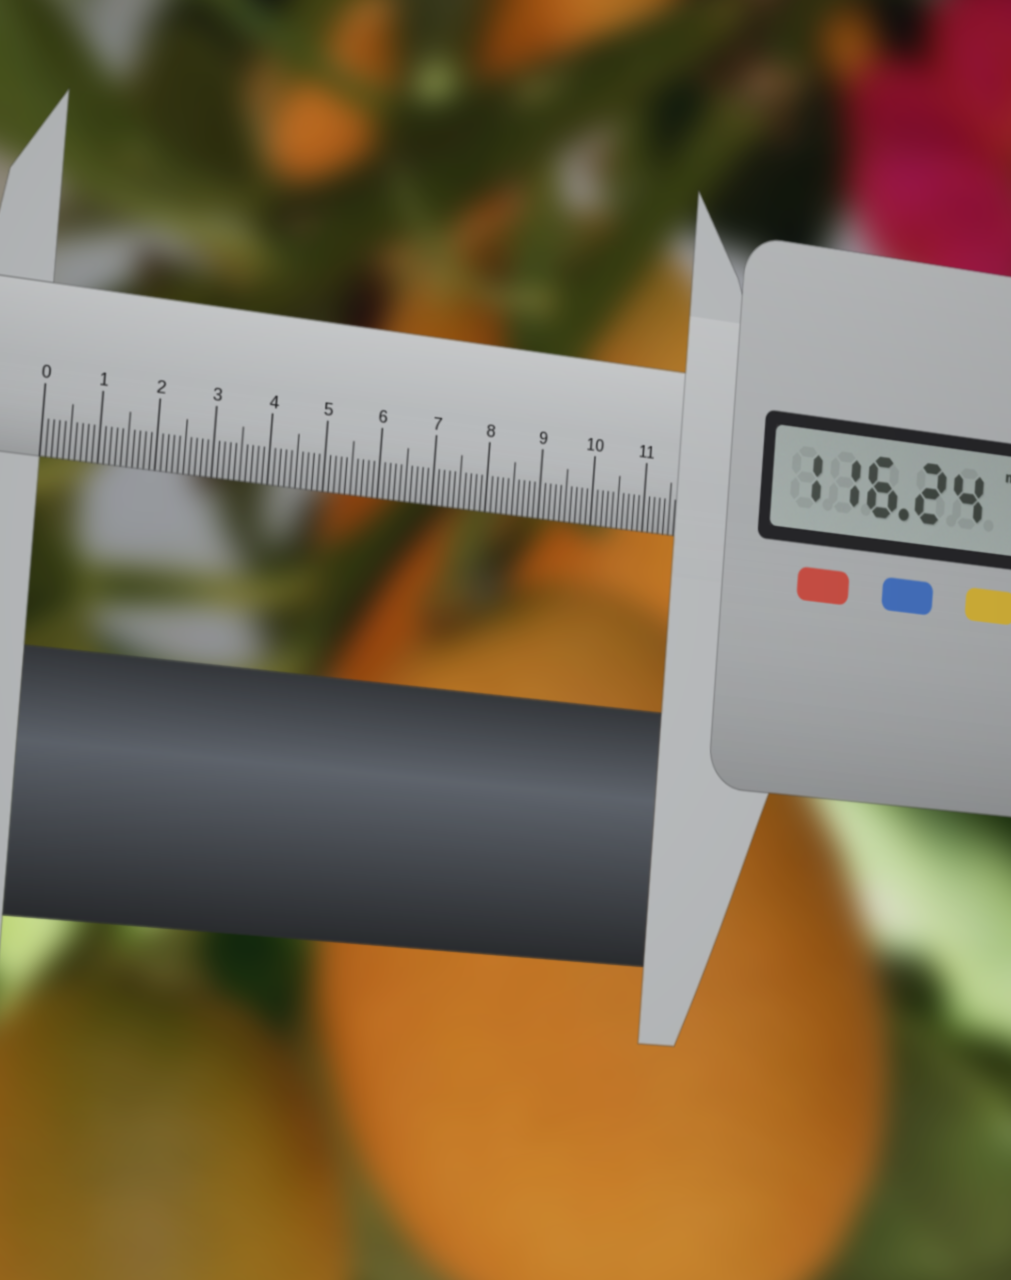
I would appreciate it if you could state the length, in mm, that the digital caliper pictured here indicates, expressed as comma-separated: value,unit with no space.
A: 116.24,mm
